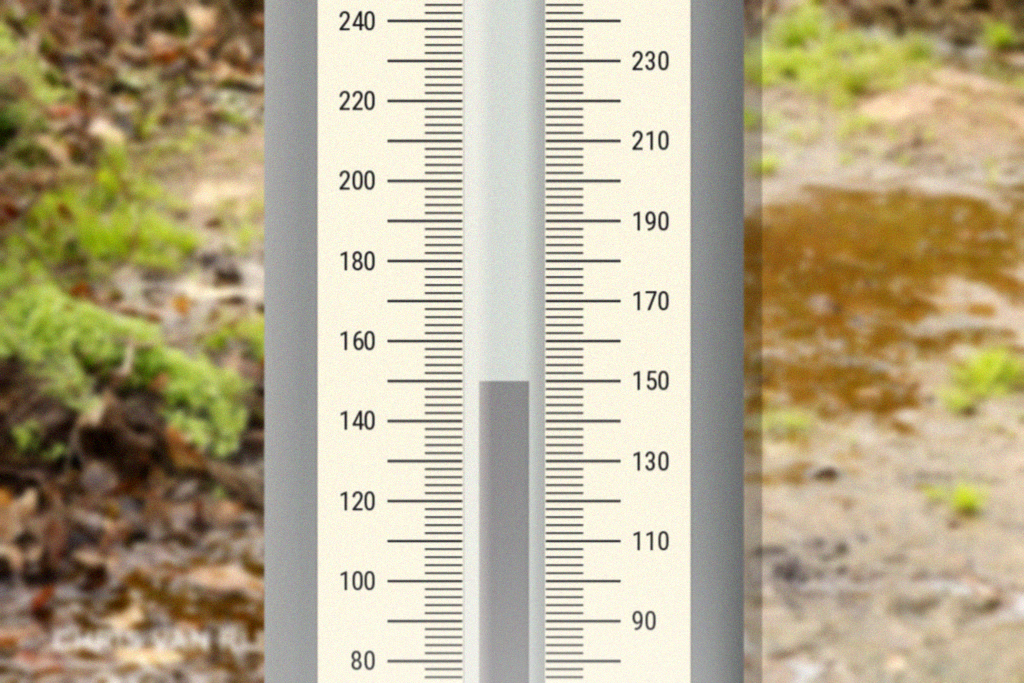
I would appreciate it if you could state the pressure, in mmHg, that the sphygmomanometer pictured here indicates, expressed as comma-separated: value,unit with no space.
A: 150,mmHg
